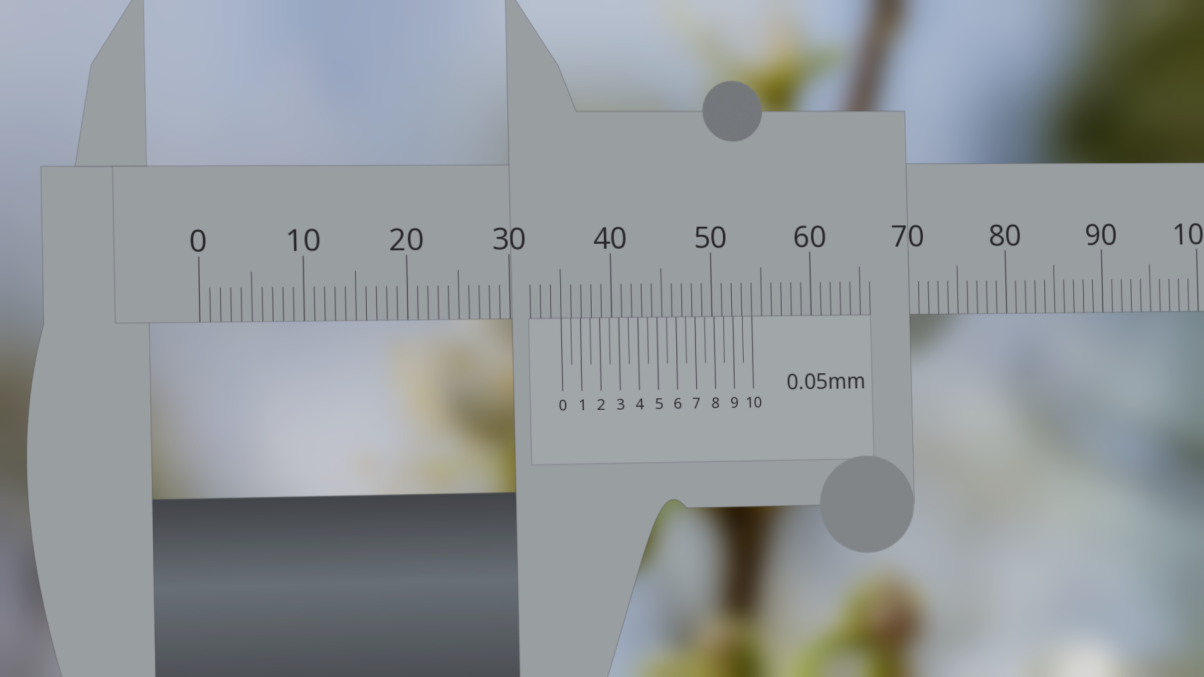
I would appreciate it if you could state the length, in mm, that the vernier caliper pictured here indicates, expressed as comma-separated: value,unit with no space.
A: 35.0,mm
